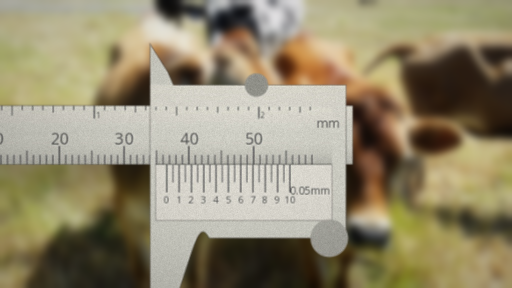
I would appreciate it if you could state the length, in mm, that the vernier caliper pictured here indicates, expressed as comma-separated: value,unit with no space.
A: 36.6,mm
